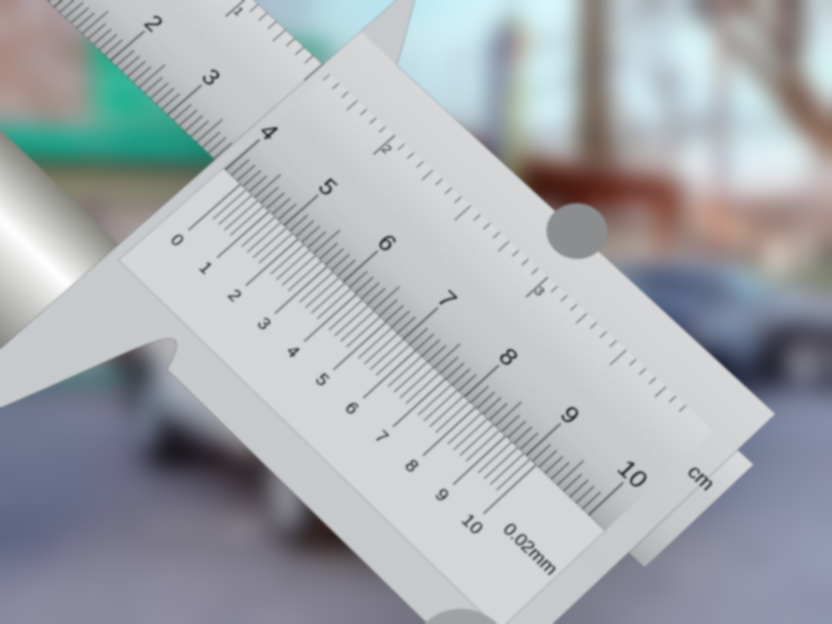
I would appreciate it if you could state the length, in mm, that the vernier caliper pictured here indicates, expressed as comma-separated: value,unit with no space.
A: 42.6,mm
